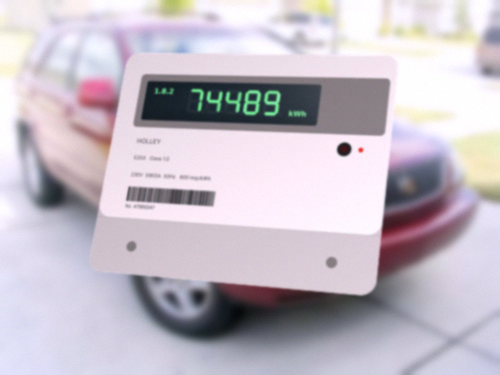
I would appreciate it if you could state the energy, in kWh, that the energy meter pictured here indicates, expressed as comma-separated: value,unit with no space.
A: 74489,kWh
